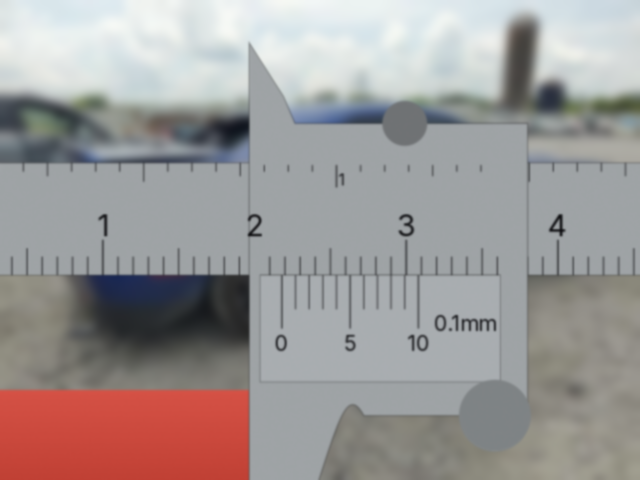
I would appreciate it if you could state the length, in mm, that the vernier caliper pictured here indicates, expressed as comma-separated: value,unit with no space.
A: 21.8,mm
